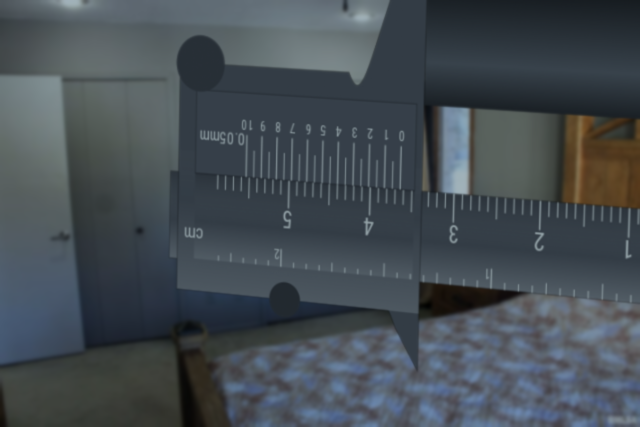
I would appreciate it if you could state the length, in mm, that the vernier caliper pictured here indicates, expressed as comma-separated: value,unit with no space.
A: 36.4,mm
